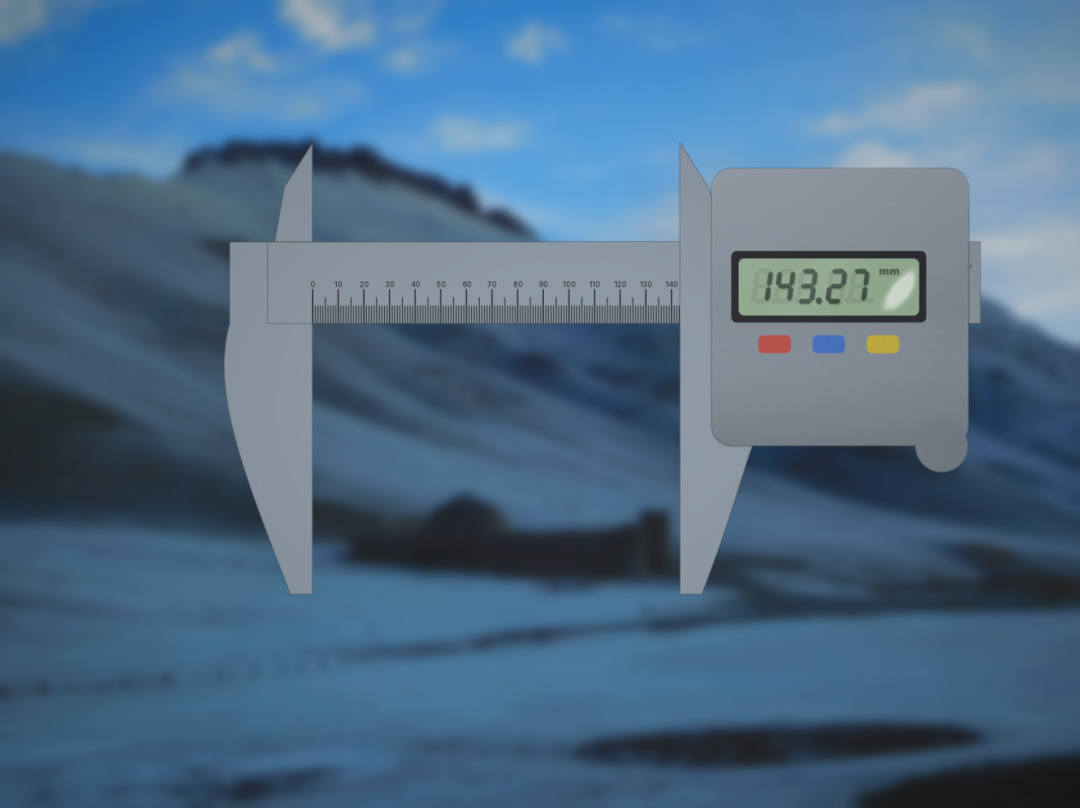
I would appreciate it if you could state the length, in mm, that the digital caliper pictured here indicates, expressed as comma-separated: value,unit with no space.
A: 143.27,mm
